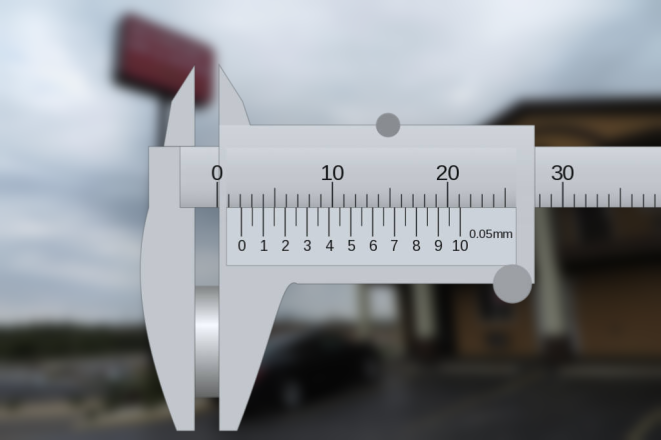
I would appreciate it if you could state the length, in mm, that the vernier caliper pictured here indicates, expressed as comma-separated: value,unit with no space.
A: 2.1,mm
